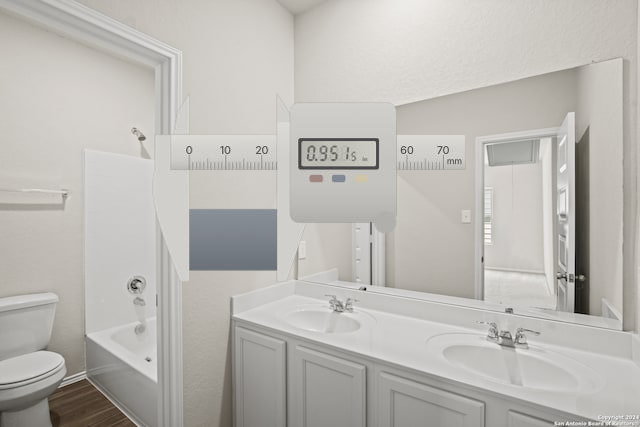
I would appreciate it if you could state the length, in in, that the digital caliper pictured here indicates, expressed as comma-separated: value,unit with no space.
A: 0.9515,in
